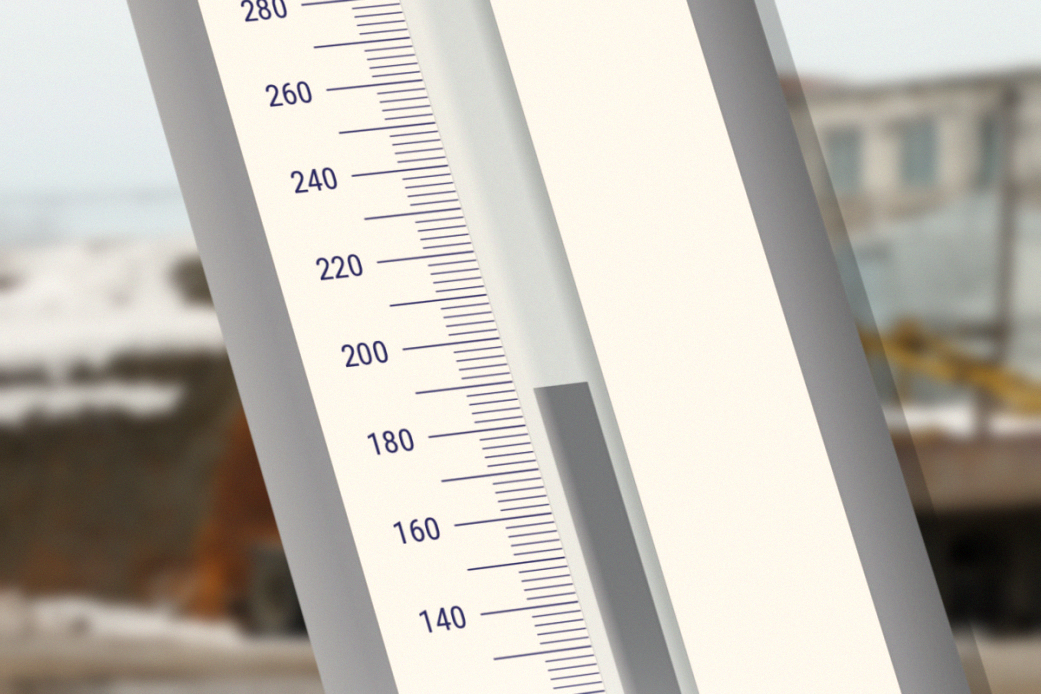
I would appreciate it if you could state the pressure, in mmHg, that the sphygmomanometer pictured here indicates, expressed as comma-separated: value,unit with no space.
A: 188,mmHg
